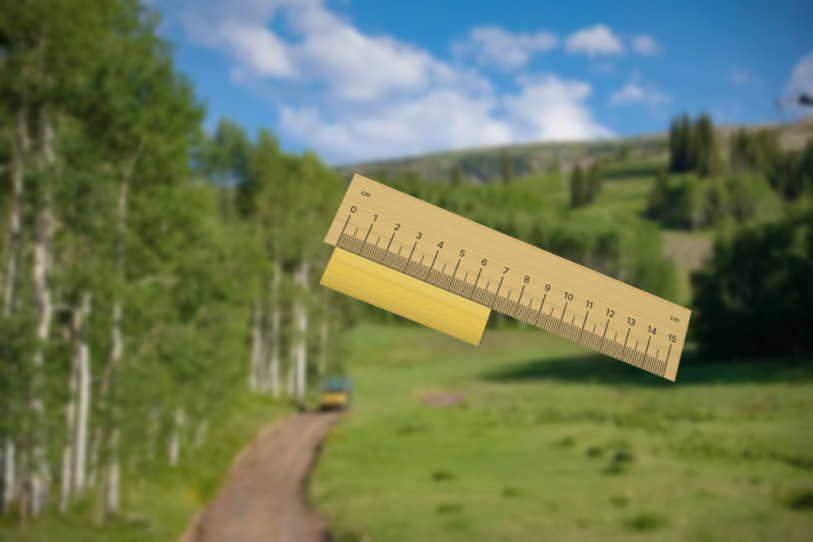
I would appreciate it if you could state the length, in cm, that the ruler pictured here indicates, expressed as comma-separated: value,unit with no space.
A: 7,cm
